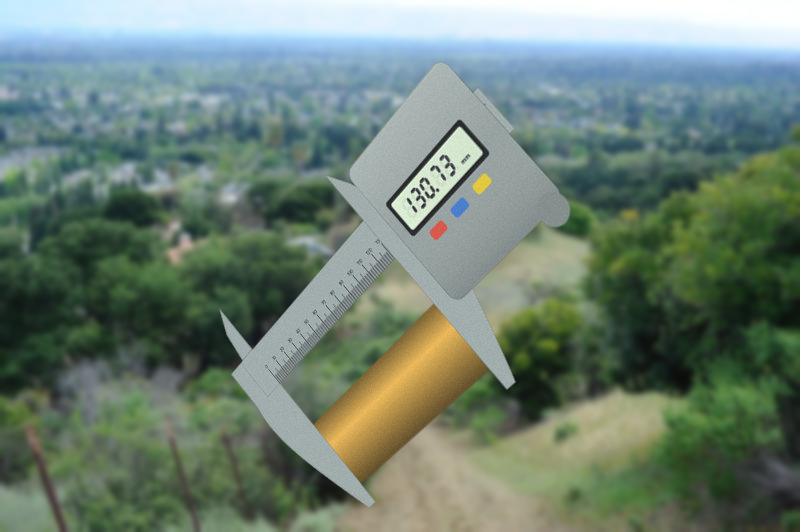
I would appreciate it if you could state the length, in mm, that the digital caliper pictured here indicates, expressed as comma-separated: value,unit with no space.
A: 130.73,mm
